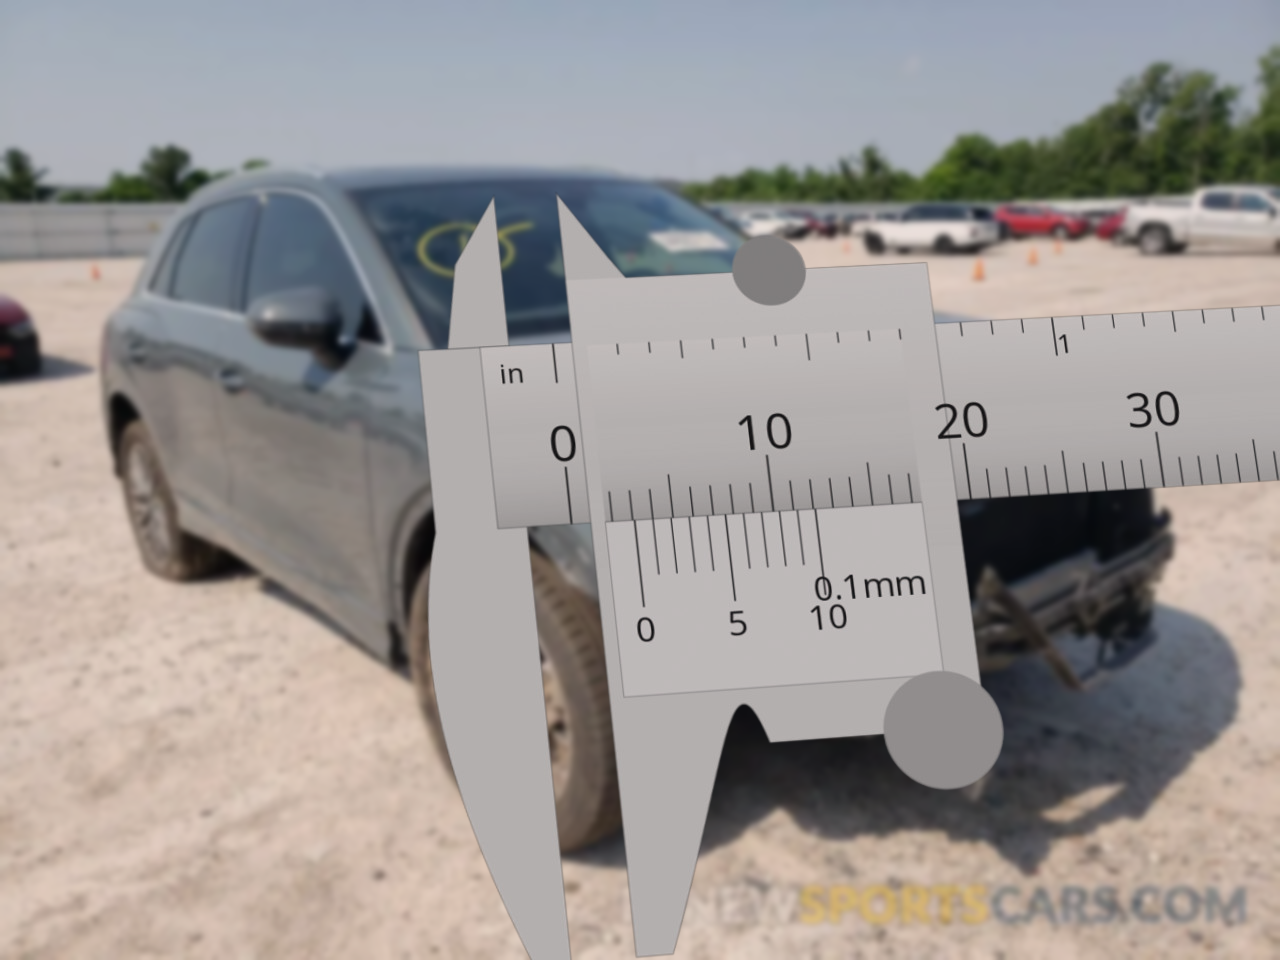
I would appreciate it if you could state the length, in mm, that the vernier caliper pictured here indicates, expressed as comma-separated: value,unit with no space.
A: 3.1,mm
